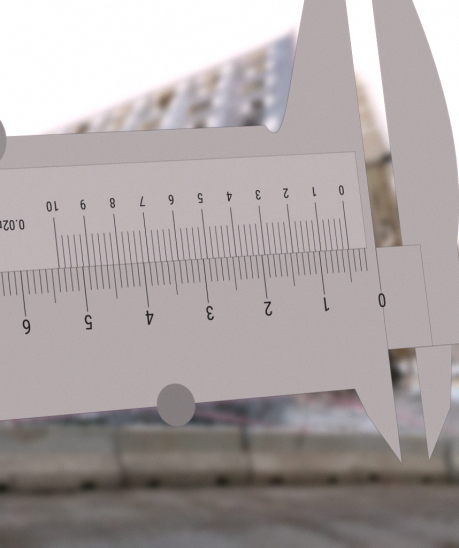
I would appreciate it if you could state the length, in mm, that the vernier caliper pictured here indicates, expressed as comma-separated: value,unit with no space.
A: 4.8,mm
